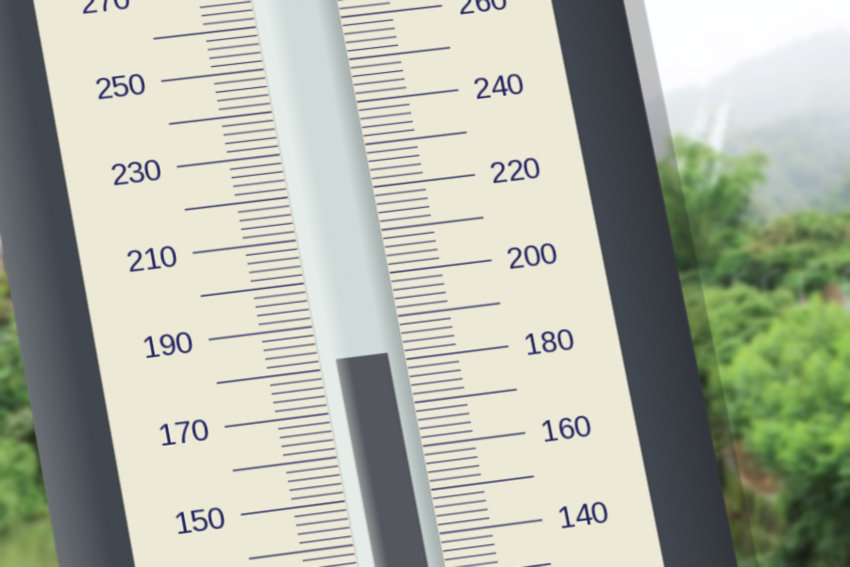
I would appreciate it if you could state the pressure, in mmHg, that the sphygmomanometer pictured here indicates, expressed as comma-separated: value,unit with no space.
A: 182,mmHg
